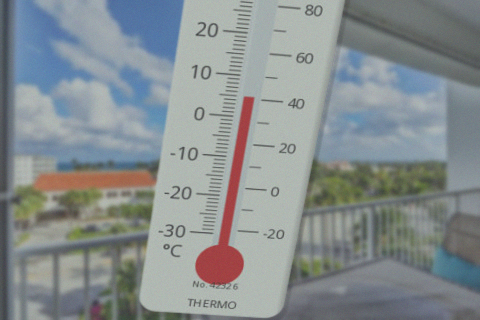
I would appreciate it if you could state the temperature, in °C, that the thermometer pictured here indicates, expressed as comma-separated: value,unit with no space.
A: 5,°C
